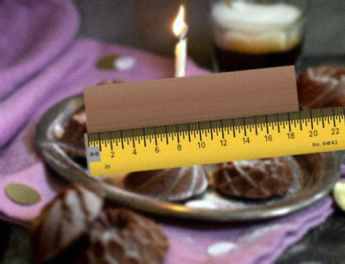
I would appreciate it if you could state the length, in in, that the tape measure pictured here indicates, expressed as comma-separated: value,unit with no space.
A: 19,in
